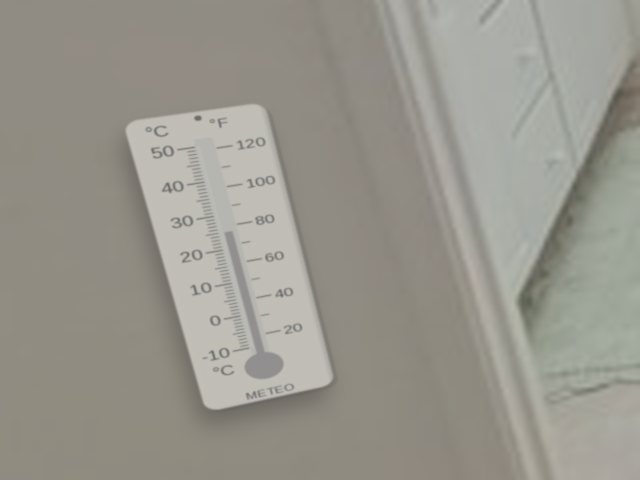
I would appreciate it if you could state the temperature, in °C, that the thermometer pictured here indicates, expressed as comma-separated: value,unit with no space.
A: 25,°C
